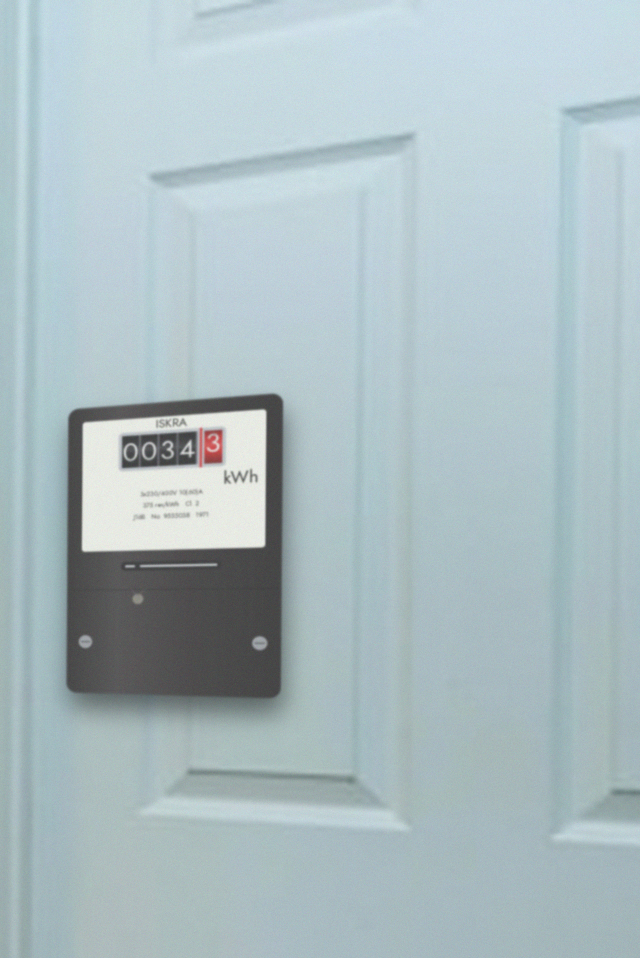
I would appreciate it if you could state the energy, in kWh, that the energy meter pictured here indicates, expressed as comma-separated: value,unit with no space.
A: 34.3,kWh
